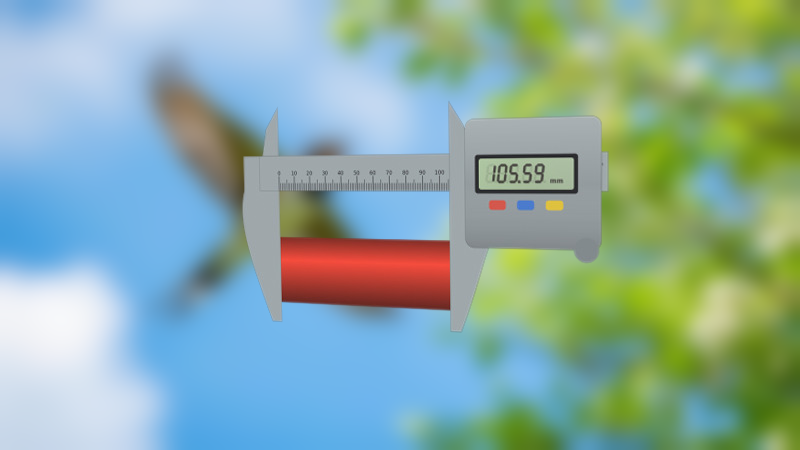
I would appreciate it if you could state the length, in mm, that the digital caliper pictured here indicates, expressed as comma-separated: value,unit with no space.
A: 105.59,mm
